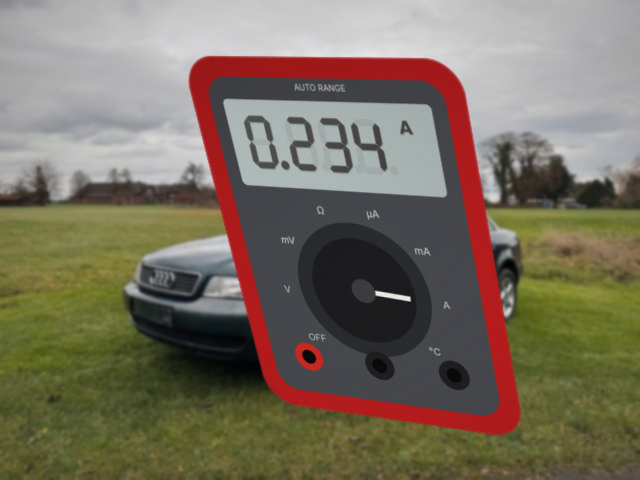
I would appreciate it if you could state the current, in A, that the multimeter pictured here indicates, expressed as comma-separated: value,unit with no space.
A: 0.234,A
